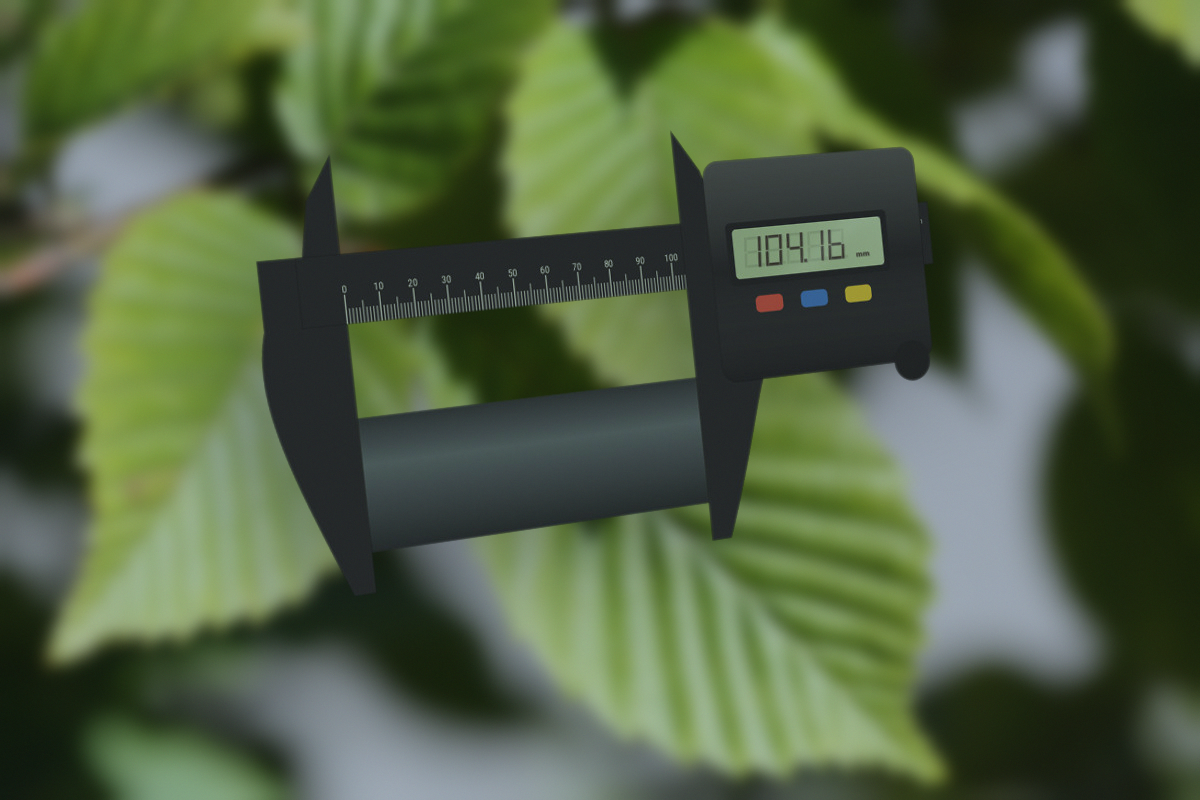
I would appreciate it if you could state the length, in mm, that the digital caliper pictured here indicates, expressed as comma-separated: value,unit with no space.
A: 104.16,mm
